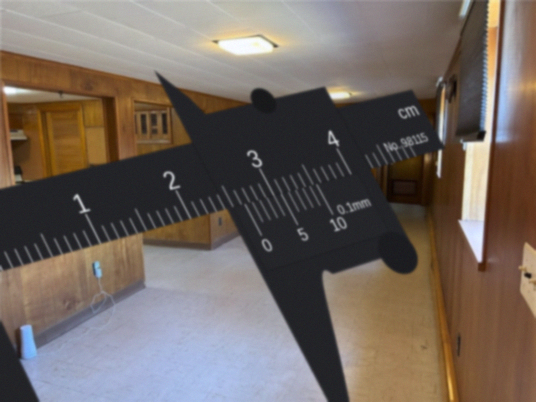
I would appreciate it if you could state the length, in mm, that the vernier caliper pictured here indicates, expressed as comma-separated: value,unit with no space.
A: 26.4,mm
